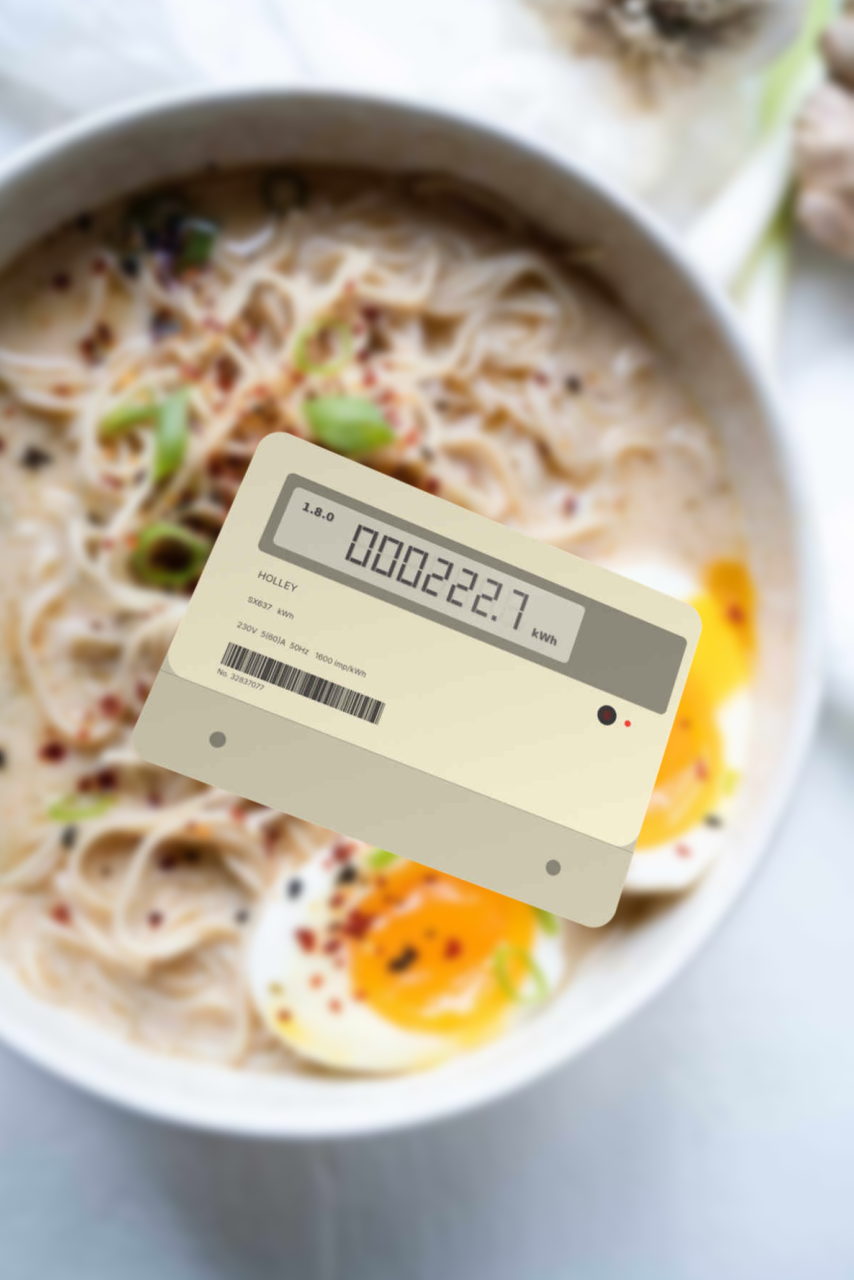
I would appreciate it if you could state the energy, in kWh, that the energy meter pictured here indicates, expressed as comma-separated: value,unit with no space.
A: 222.7,kWh
